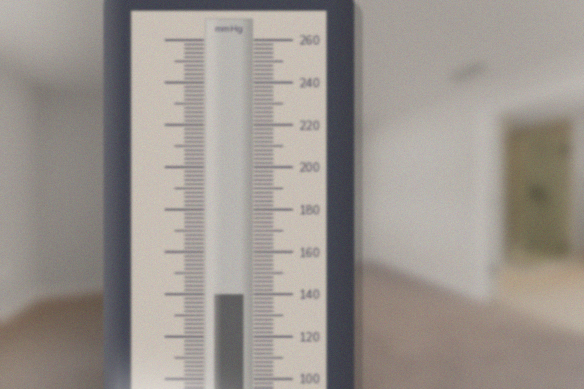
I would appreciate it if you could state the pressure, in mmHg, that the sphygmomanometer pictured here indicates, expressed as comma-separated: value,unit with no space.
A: 140,mmHg
